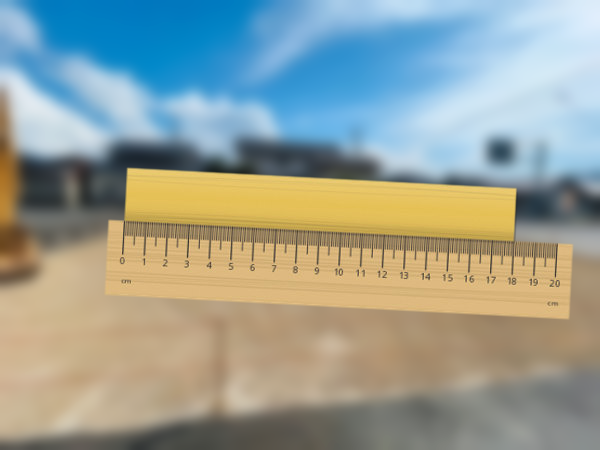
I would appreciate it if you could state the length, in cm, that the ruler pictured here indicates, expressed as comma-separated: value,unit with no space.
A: 18,cm
